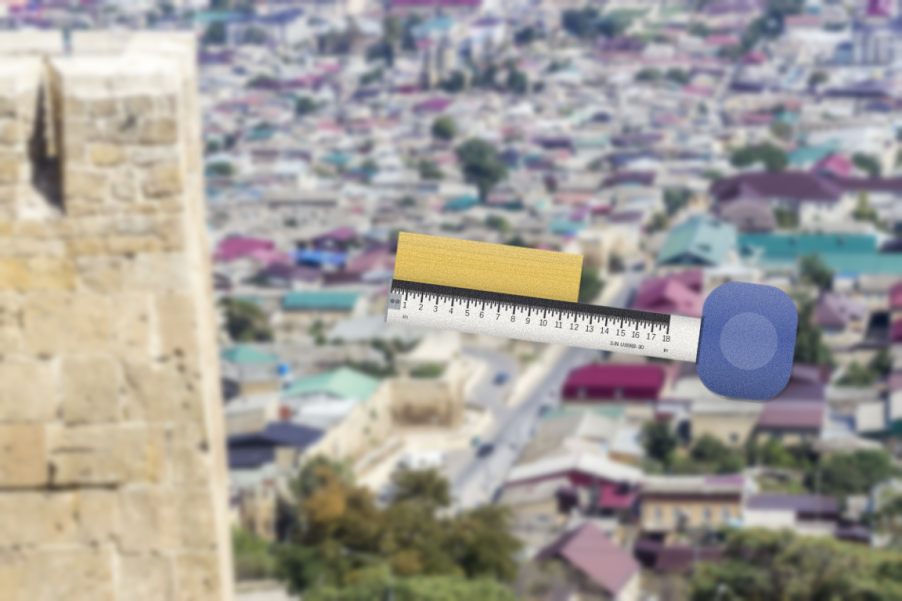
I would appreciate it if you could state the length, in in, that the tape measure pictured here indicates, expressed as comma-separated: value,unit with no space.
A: 12,in
